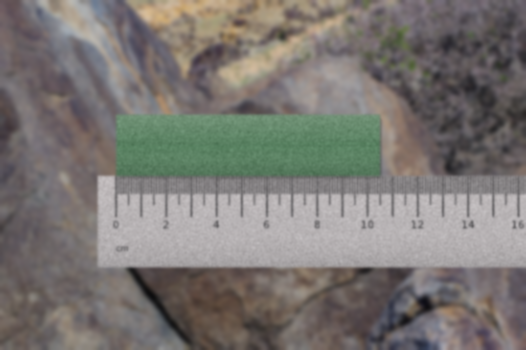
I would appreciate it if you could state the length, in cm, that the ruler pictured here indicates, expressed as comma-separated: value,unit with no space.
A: 10.5,cm
